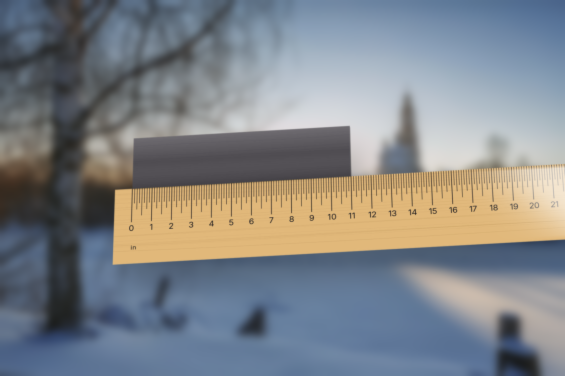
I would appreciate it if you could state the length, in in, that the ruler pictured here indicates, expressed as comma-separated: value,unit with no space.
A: 11,in
